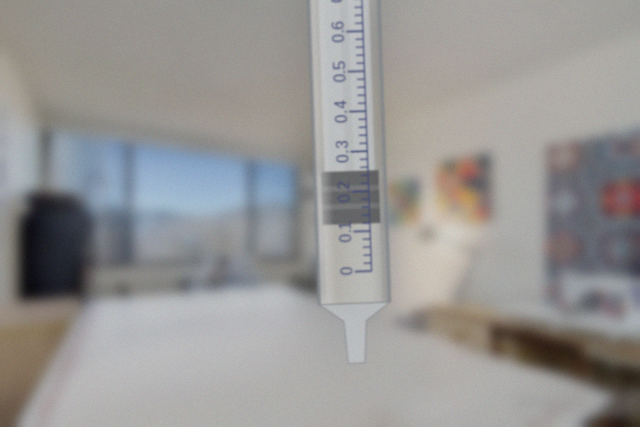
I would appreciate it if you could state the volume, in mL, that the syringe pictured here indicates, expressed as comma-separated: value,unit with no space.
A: 0.12,mL
